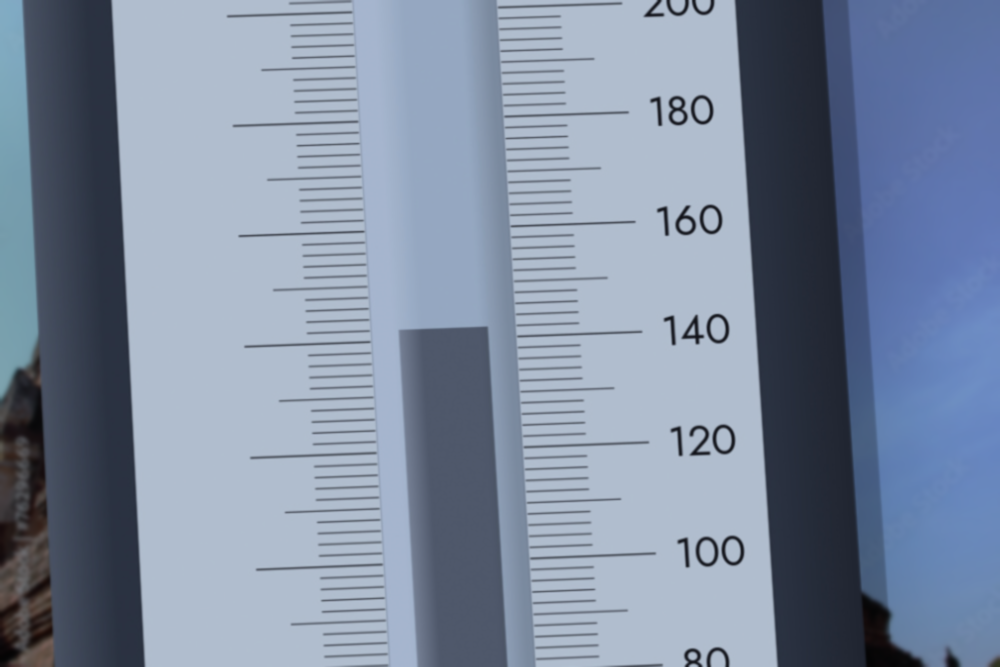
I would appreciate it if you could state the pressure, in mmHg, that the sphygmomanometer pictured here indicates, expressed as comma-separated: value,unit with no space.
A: 142,mmHg
